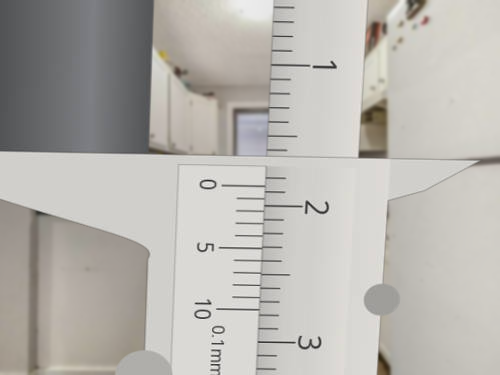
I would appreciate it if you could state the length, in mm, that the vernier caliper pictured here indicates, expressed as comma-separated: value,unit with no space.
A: 18.6,mm
